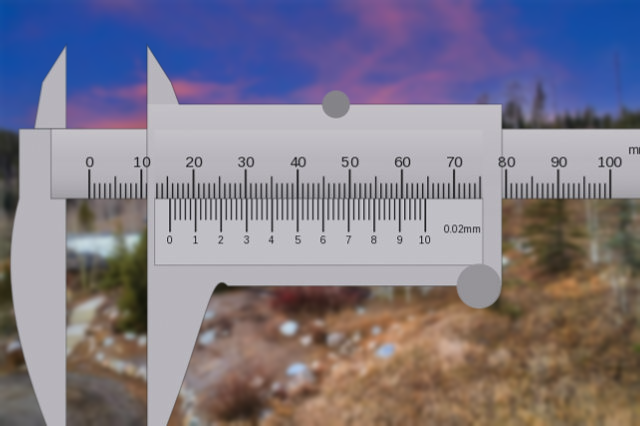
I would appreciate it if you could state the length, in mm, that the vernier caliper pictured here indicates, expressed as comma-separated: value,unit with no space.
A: 15.5,mm
